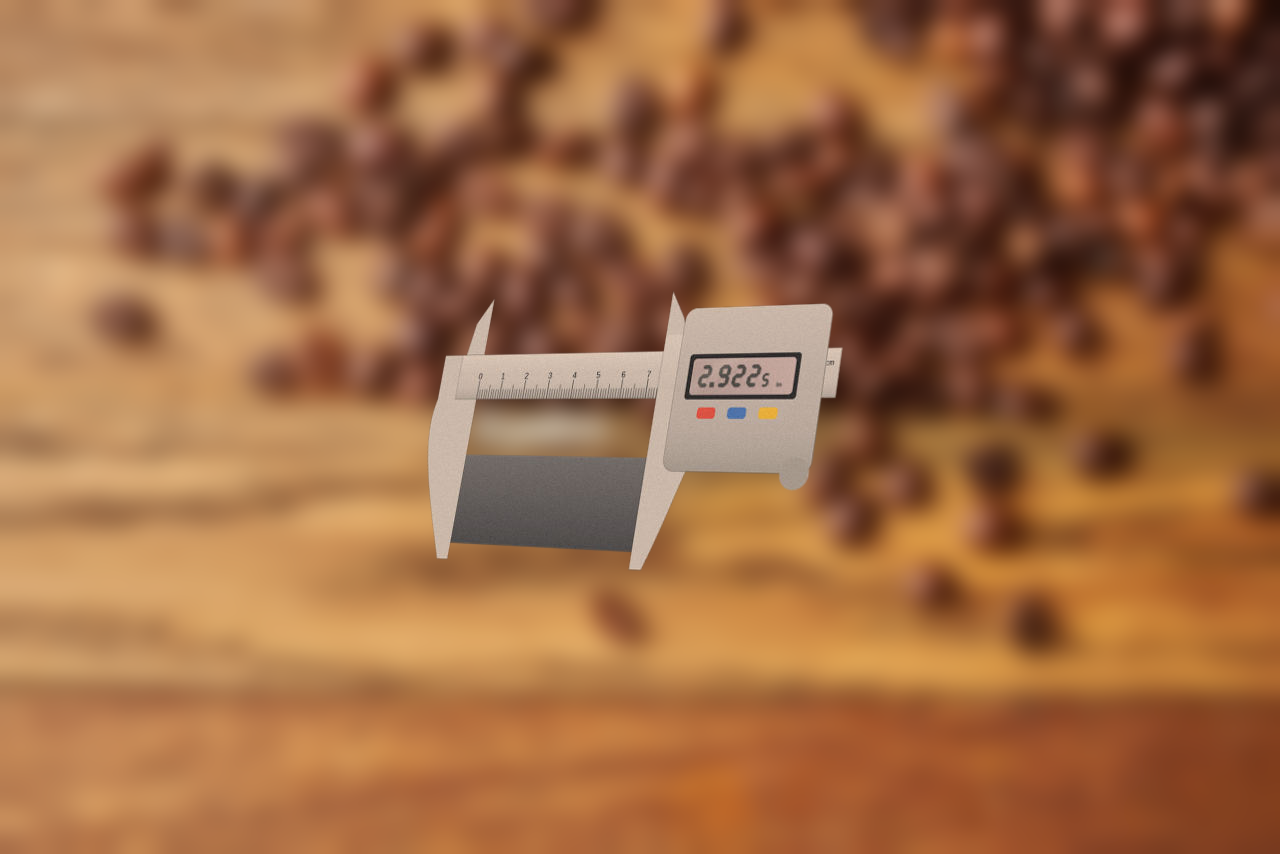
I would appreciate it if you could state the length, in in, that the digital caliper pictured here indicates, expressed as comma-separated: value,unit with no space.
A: 2.9225,in
